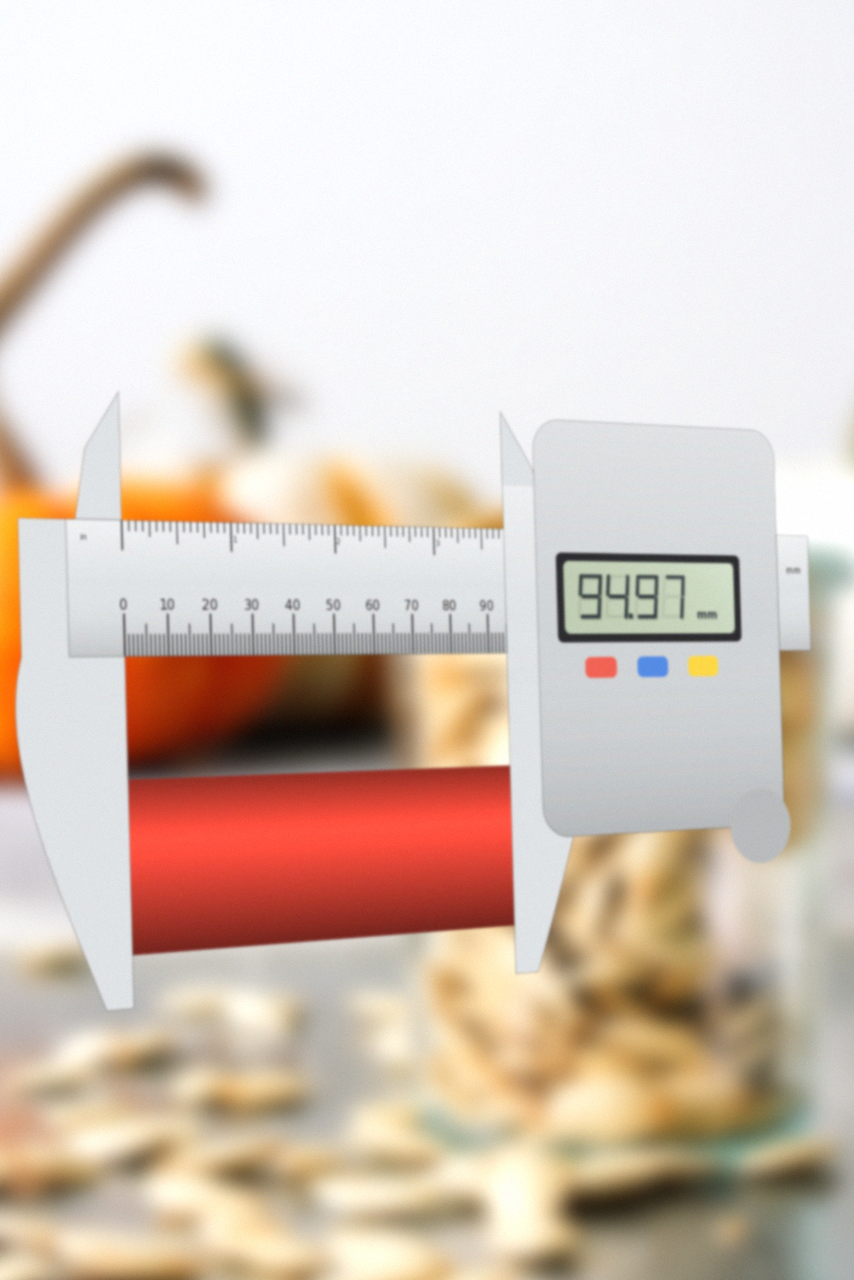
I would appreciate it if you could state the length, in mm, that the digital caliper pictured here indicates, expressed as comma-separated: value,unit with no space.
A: 94.97,mm
